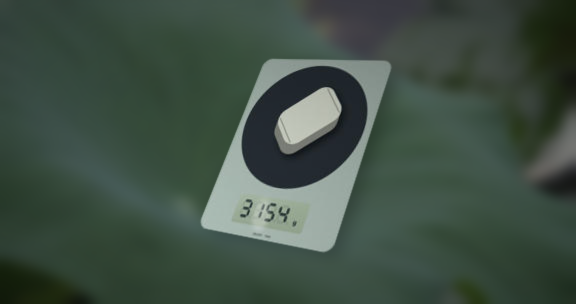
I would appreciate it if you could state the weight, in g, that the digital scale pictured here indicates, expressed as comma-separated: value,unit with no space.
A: 3154,g
